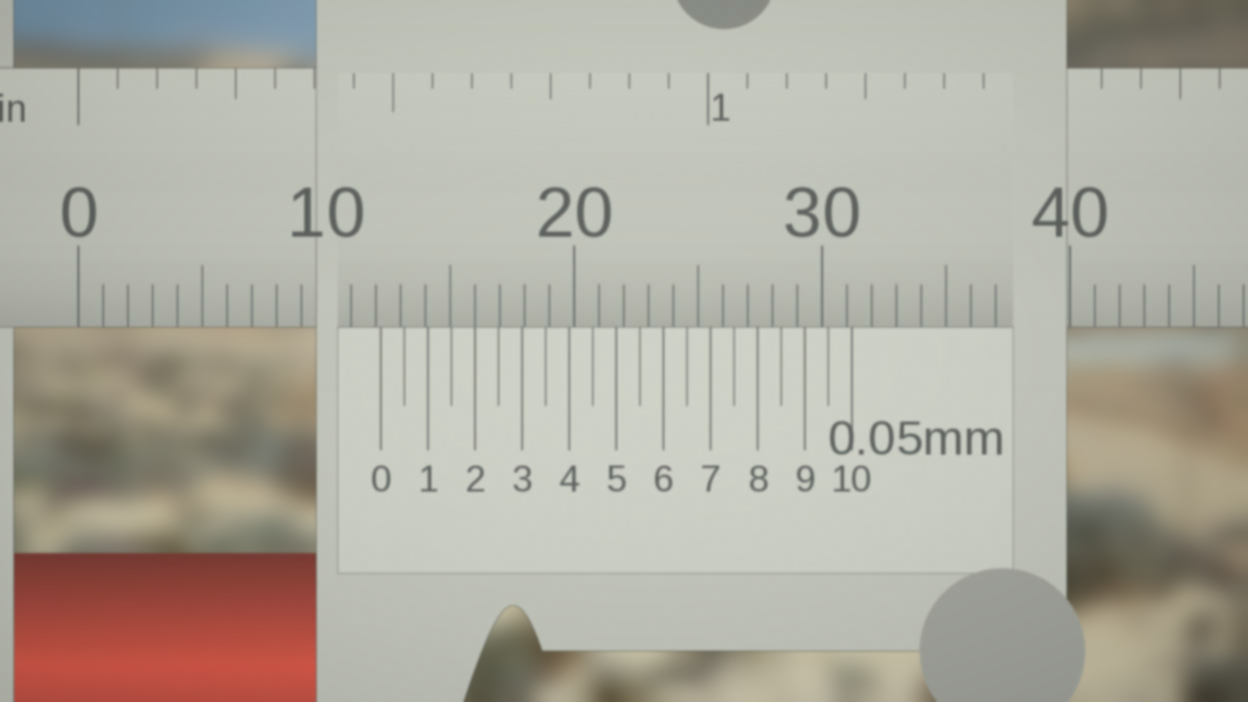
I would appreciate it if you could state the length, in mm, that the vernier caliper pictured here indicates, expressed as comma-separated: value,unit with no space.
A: 12.2,mm
